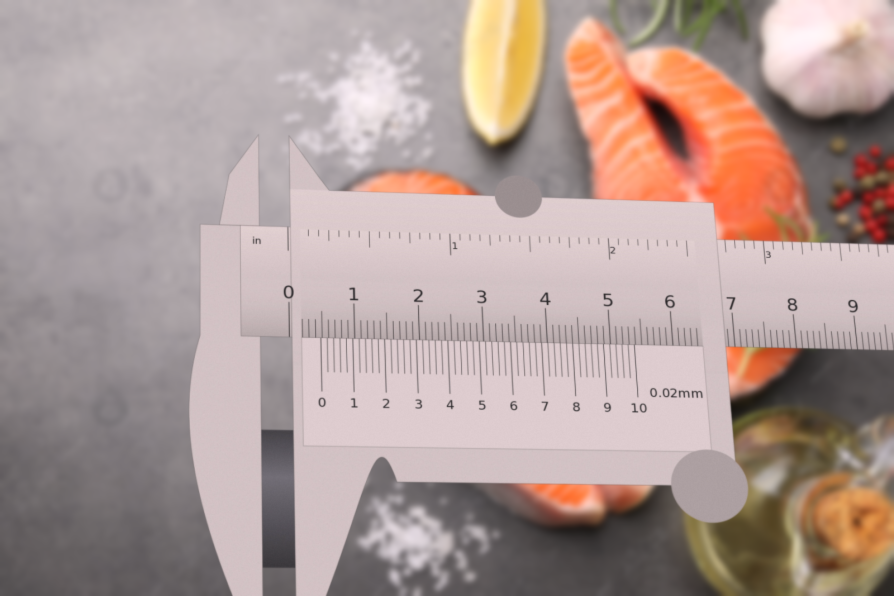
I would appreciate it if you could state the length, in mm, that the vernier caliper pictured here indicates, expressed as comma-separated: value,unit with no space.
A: 4.8,mm
